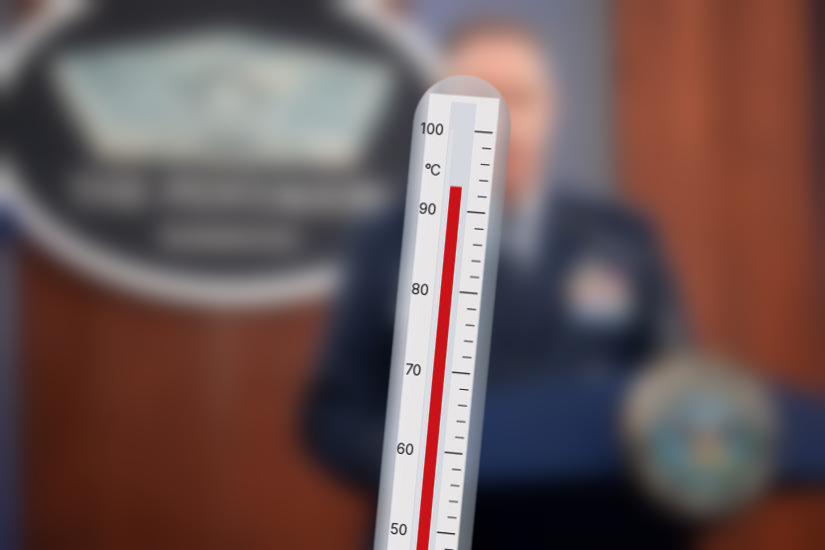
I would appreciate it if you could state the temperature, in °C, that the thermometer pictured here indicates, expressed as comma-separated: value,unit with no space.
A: 93,°C
